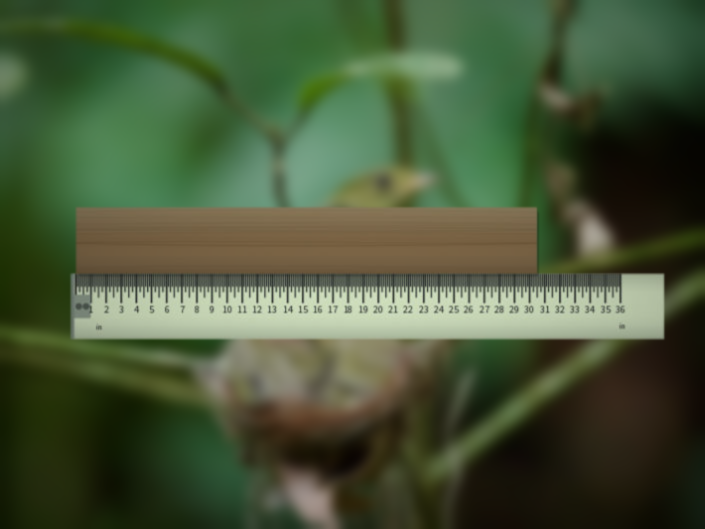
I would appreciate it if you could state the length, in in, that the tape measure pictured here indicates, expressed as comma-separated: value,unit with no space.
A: 30.5,in
